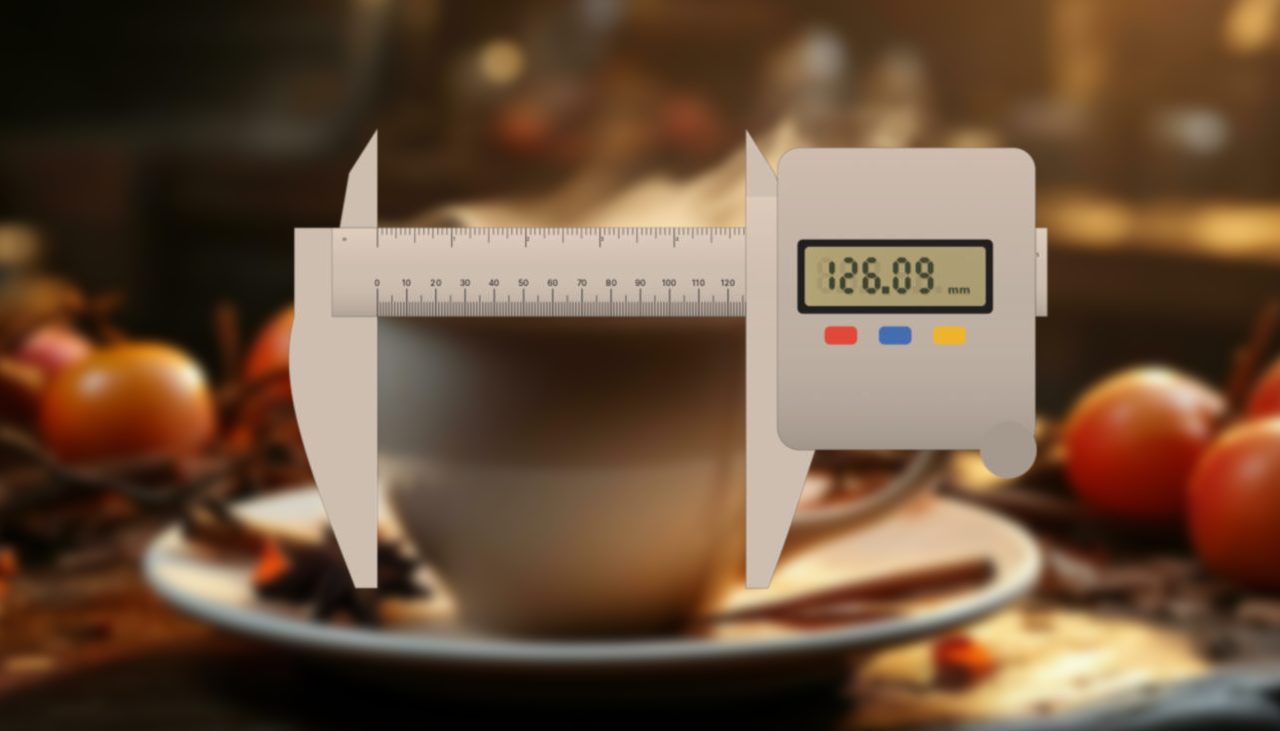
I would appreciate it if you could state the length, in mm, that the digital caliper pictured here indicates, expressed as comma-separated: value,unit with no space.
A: 126.09,mm
